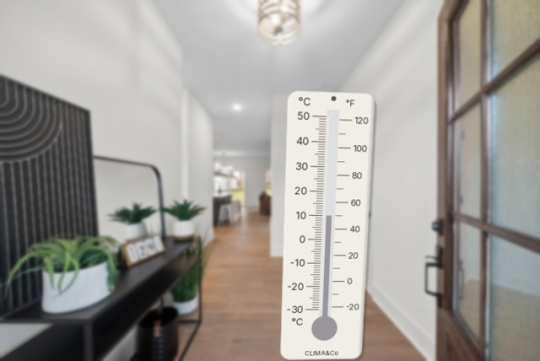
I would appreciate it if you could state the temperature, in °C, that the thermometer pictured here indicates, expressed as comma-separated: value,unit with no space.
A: 10,°C
